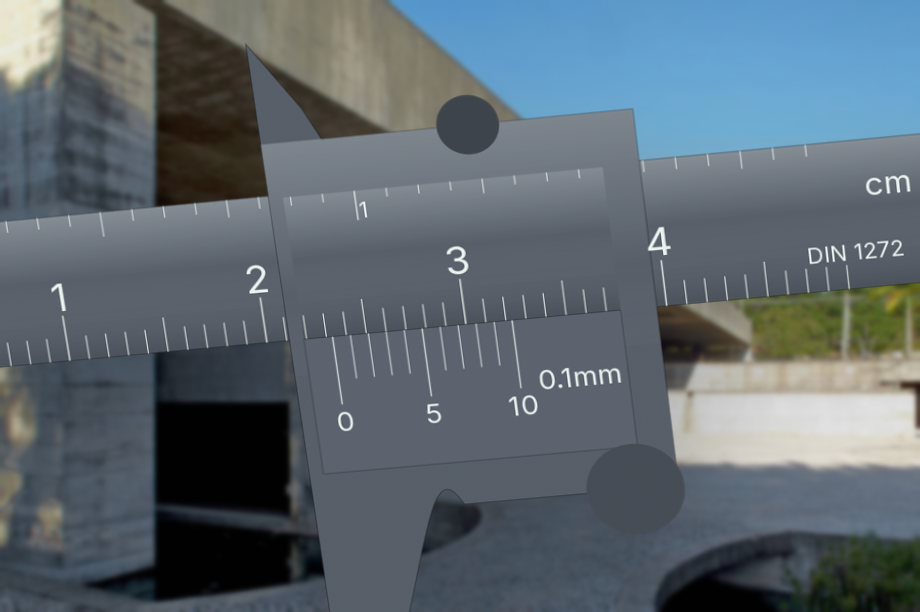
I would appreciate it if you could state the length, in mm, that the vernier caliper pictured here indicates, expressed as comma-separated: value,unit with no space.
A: 23.3,mm
